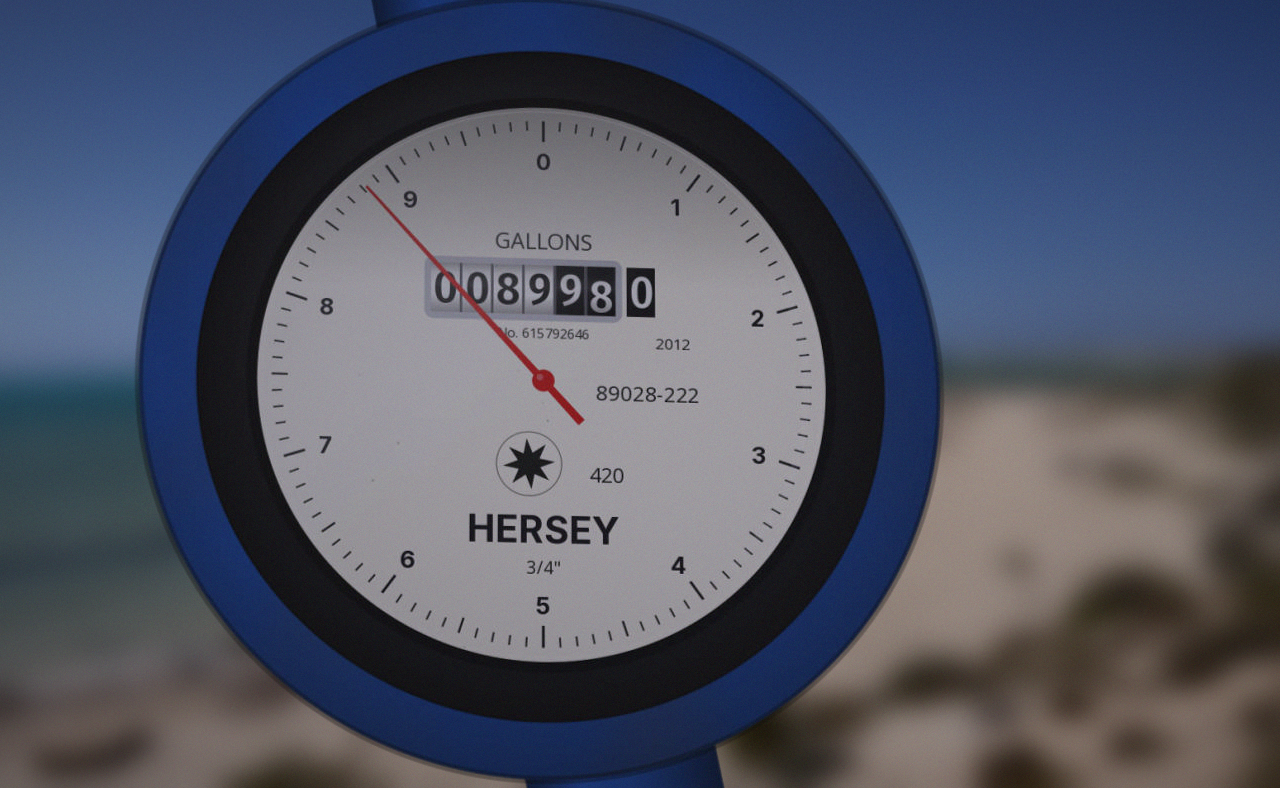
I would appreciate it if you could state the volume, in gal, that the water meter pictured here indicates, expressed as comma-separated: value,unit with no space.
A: 89978.8,gal
